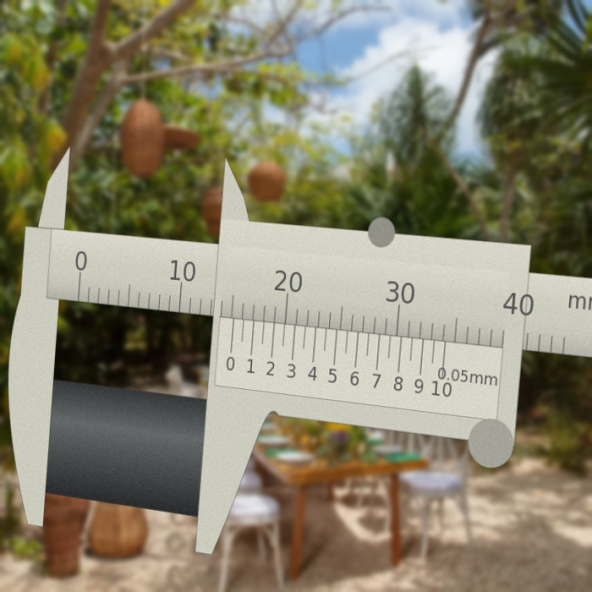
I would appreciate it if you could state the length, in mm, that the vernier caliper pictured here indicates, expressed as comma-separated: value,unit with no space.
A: 15.2,mm
